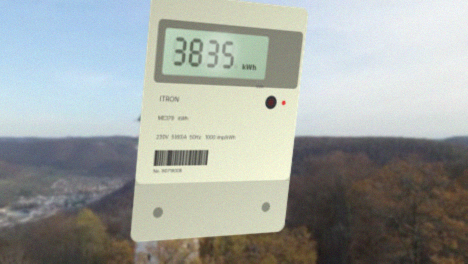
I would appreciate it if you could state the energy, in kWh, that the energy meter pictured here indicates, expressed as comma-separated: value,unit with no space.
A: 3835,kWh
